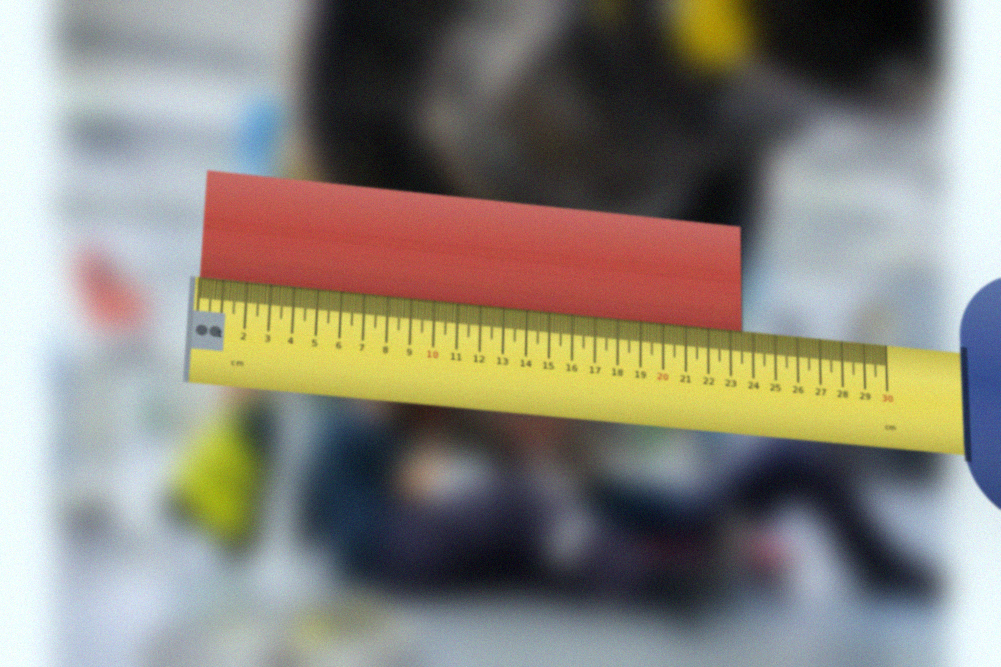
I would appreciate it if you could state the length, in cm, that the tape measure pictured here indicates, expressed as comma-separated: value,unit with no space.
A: 23.5,cm
